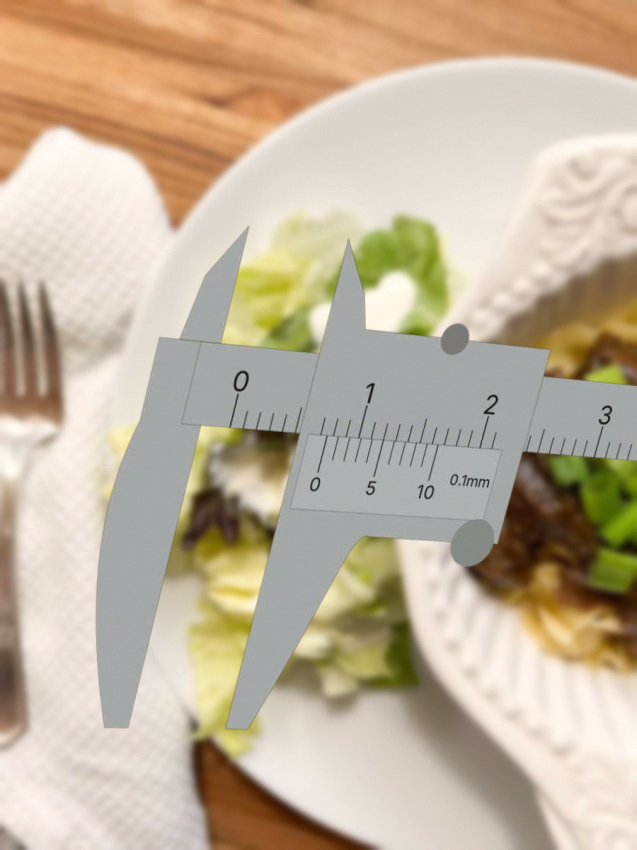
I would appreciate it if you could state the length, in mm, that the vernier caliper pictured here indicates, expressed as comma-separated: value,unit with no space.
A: 7.5,mm
